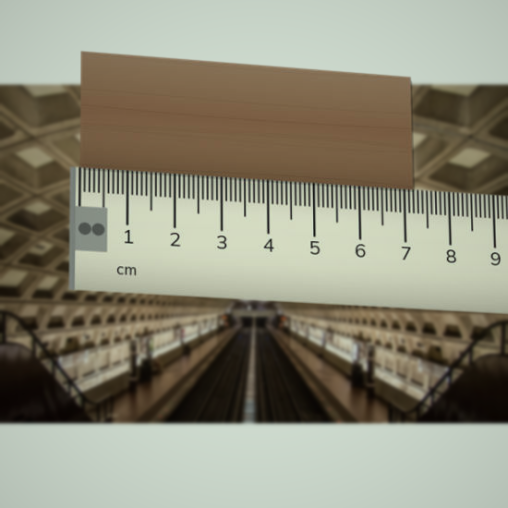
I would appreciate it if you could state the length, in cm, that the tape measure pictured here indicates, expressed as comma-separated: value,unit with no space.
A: 7.2,cm
